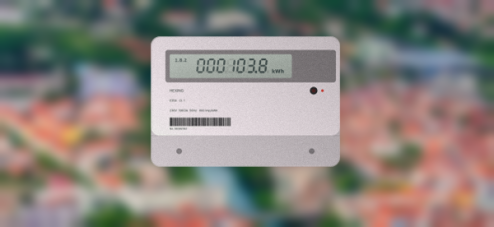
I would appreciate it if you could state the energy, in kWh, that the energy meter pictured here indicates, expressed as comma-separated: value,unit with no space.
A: 103.8,kWh
